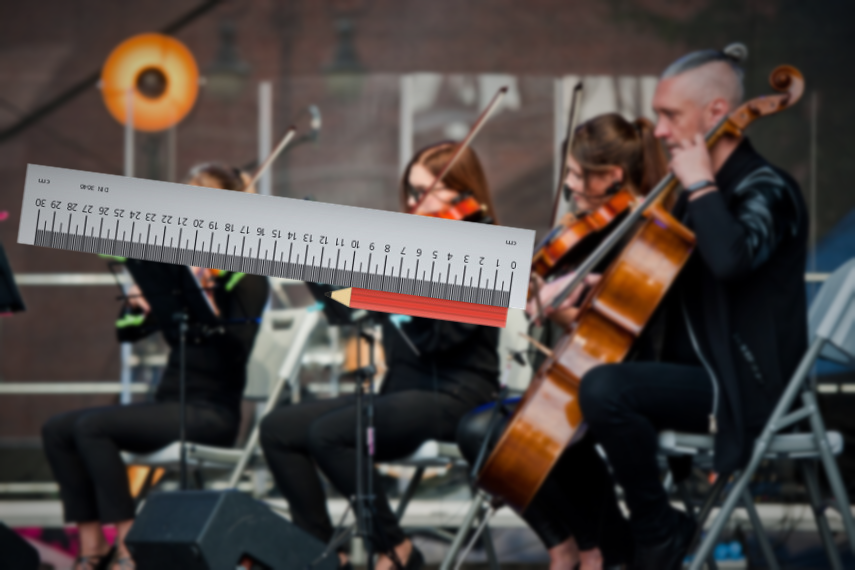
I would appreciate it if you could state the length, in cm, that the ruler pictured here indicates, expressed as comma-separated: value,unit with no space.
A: 11.5,cm
